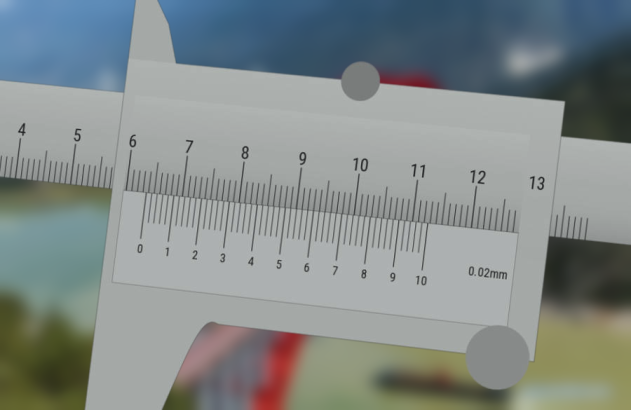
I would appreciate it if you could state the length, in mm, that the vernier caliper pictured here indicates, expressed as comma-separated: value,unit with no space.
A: 63.6,mm
